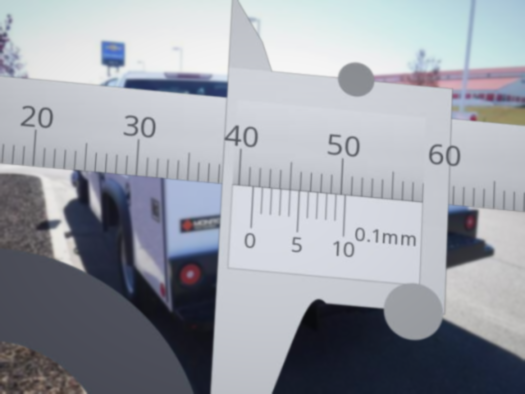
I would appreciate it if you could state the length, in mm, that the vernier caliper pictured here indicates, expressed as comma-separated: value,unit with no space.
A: 41.4,mm
